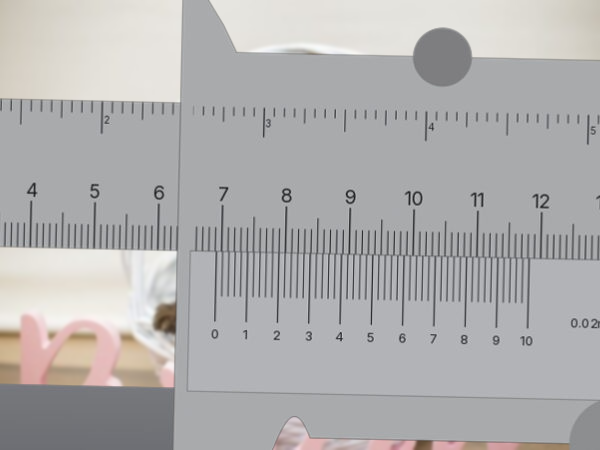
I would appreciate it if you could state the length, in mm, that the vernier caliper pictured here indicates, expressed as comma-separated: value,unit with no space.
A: 69.2,mm
